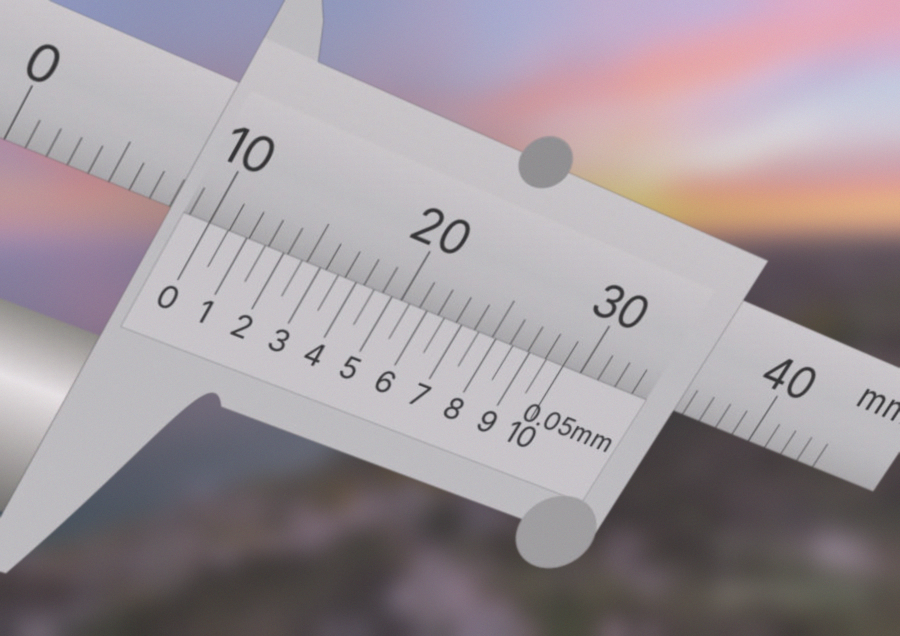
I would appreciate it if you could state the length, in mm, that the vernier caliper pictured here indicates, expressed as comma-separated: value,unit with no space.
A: 10.0,mm
